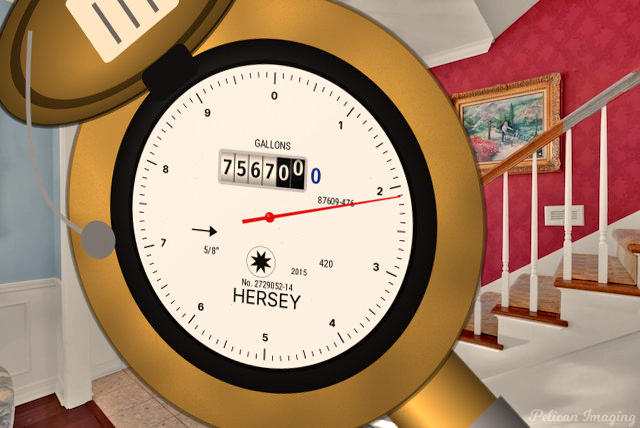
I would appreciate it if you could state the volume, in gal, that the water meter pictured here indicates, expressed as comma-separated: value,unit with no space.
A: 7567002.1,gal
